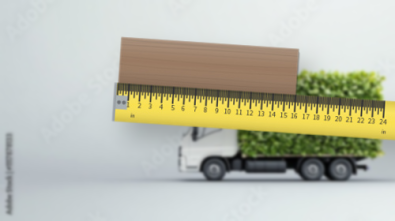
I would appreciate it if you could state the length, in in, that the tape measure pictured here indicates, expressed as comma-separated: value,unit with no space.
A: 16,in
